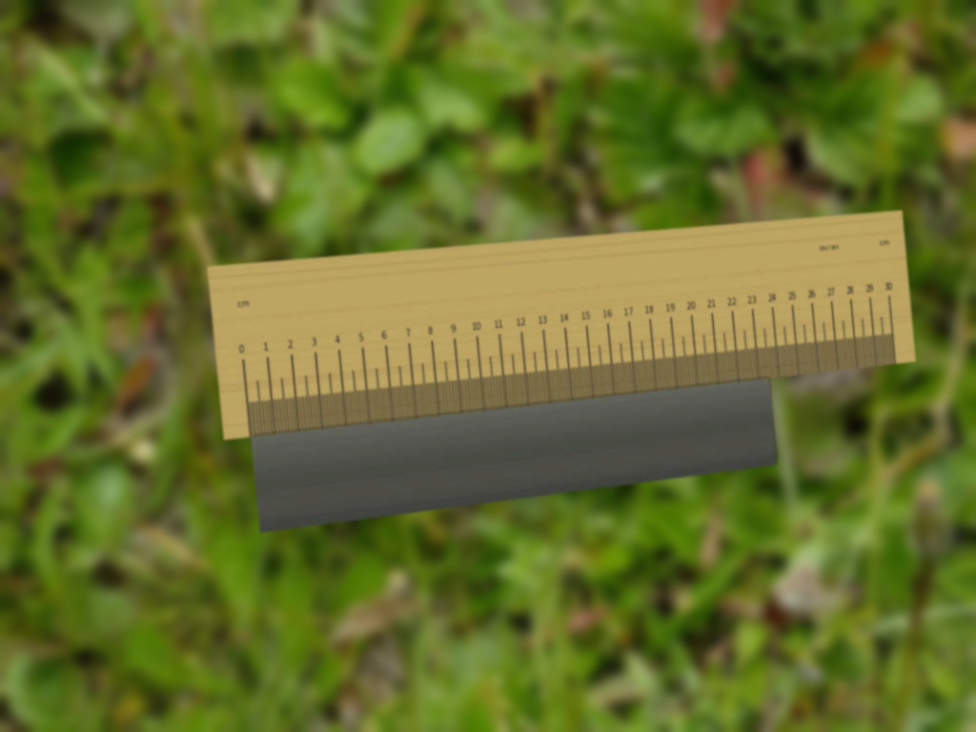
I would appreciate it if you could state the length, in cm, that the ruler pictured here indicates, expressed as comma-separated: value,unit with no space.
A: 23.5,cm
